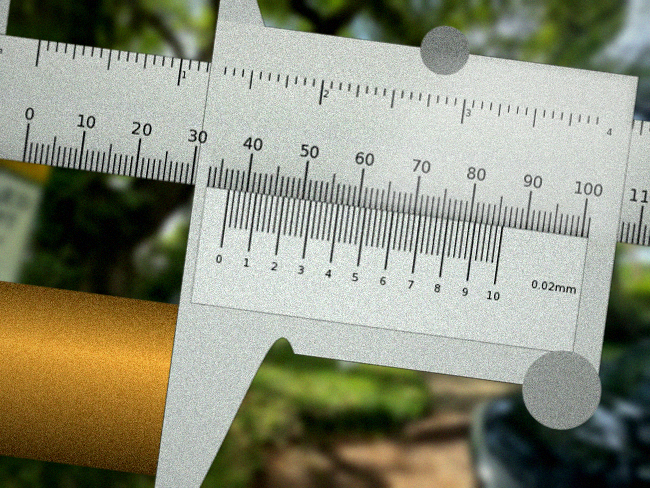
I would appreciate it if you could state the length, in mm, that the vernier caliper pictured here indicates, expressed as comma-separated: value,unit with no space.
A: 36.8,mm
